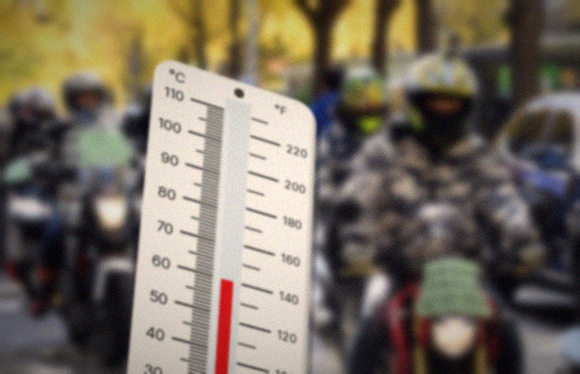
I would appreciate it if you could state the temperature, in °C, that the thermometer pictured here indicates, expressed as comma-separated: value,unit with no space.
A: 60,°C
